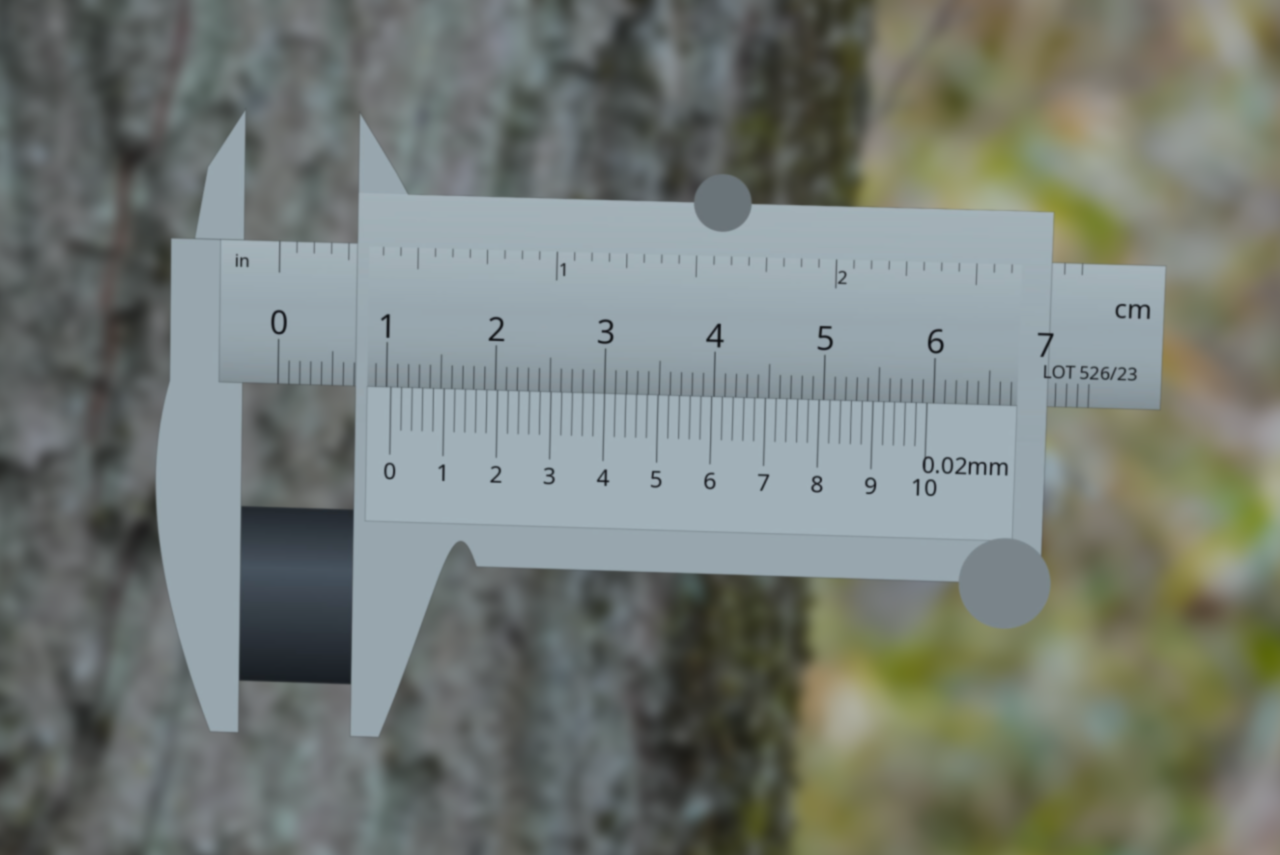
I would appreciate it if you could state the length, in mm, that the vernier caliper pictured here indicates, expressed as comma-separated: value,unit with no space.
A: 10.4,mm
